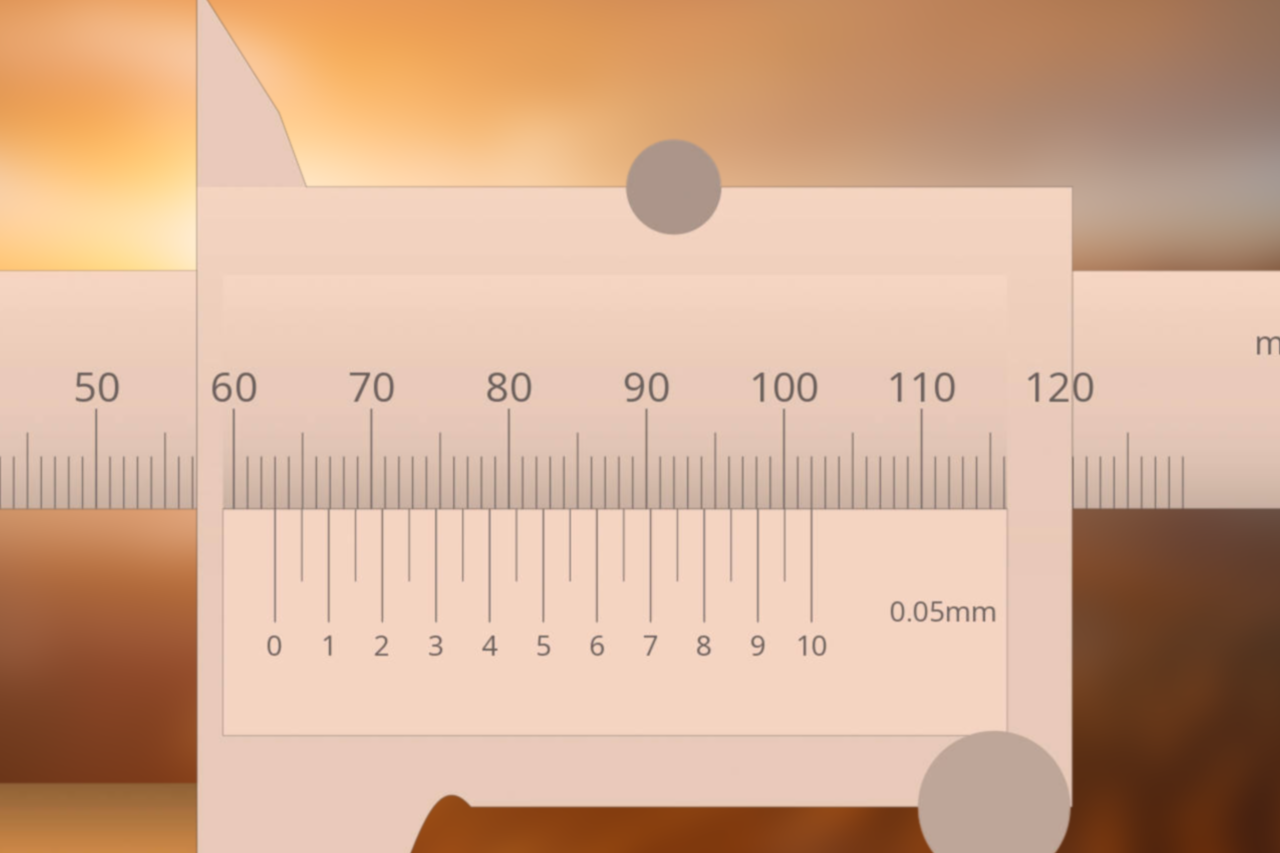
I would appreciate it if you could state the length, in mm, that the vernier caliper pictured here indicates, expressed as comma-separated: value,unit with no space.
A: 63.0,mm
